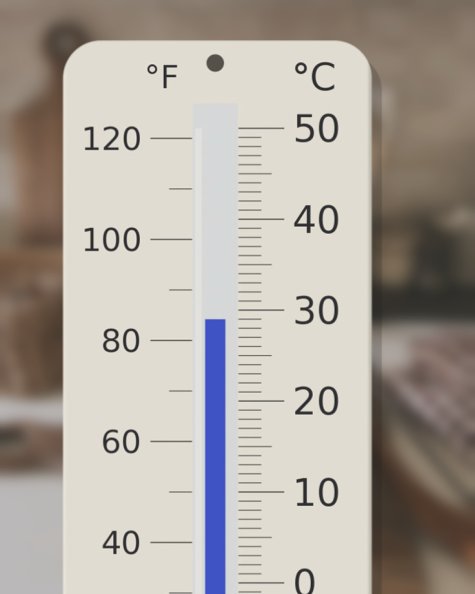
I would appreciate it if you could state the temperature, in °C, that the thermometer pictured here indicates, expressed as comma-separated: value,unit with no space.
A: 29,°C
